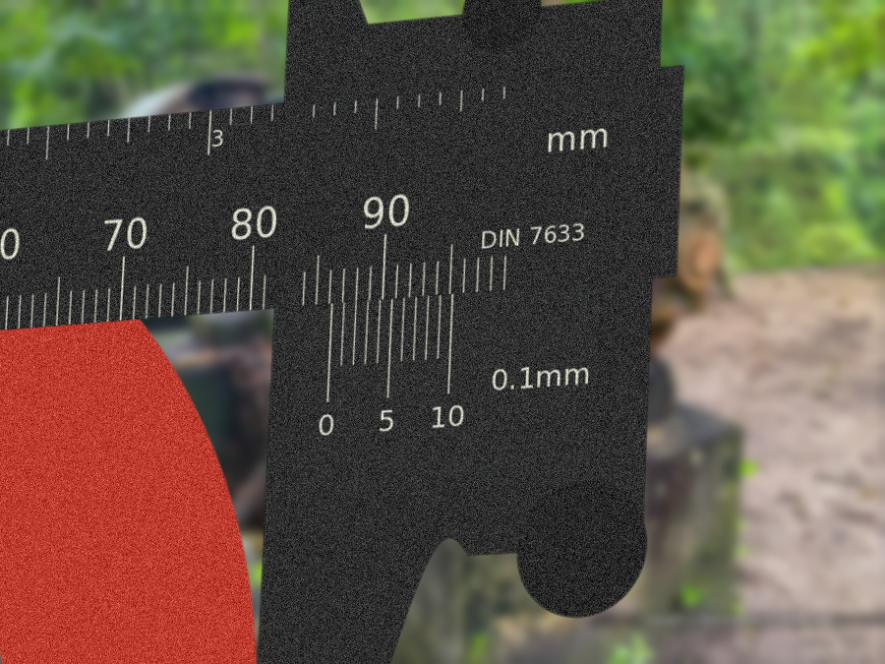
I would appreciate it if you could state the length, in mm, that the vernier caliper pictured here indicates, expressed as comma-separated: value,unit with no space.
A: 86.2,mm
